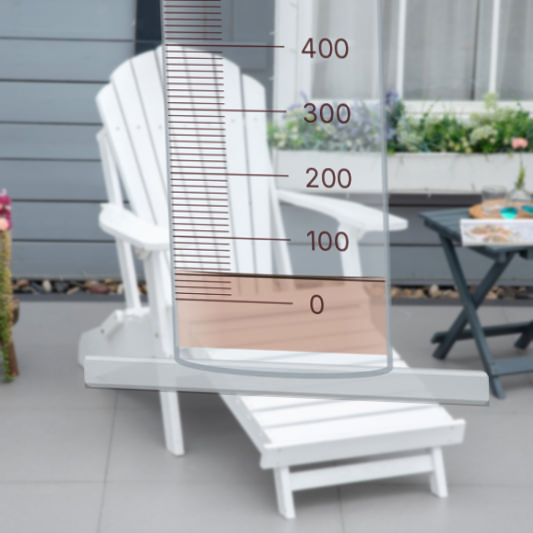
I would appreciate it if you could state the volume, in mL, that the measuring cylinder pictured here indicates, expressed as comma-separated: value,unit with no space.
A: 40,mL
